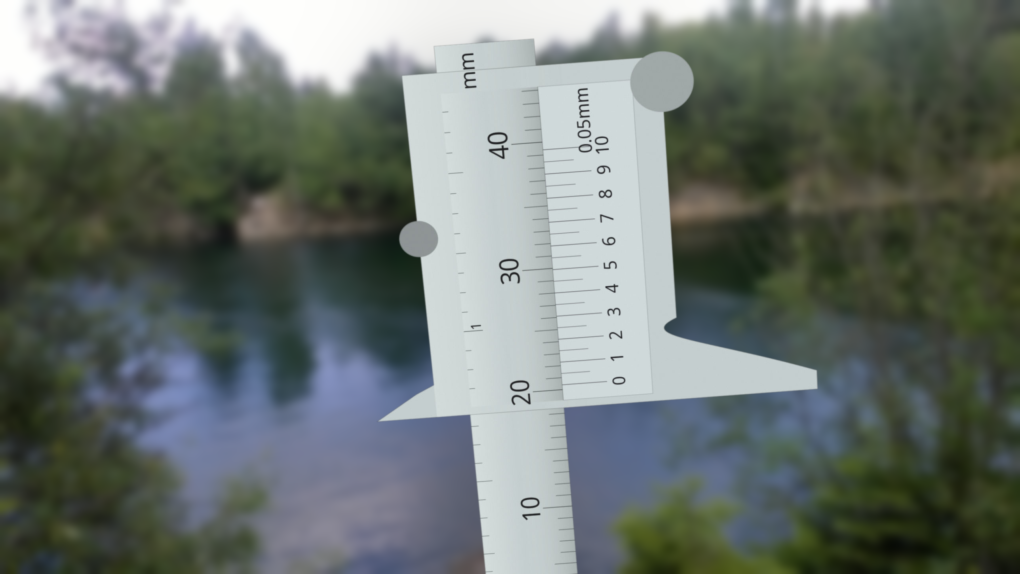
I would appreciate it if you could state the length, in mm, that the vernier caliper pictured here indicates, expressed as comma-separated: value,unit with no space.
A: 20.4,mm
